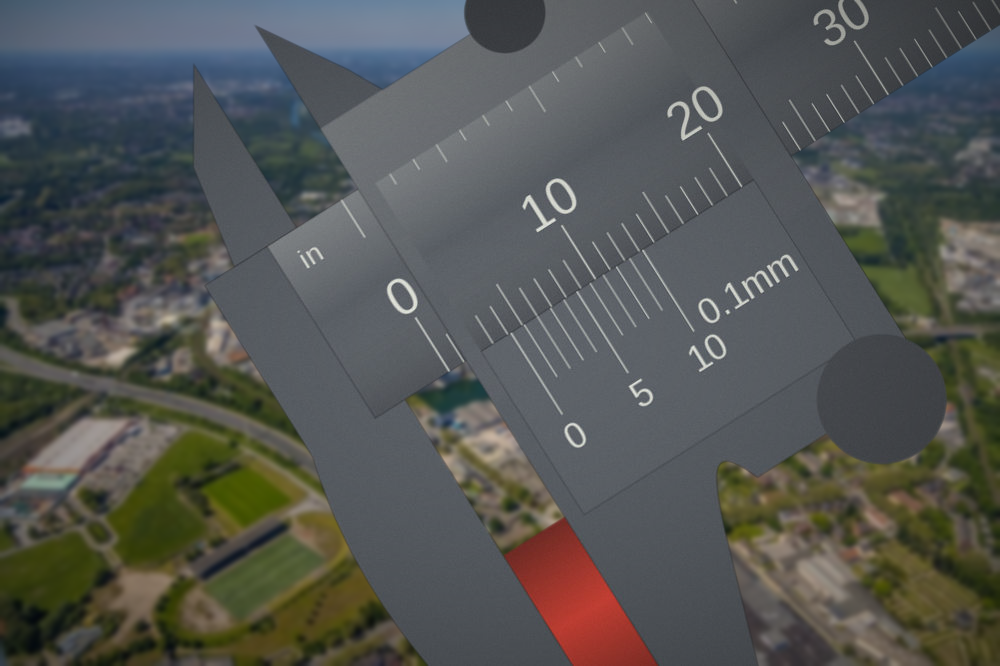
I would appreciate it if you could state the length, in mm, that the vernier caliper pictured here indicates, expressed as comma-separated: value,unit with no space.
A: 4.2,mm
